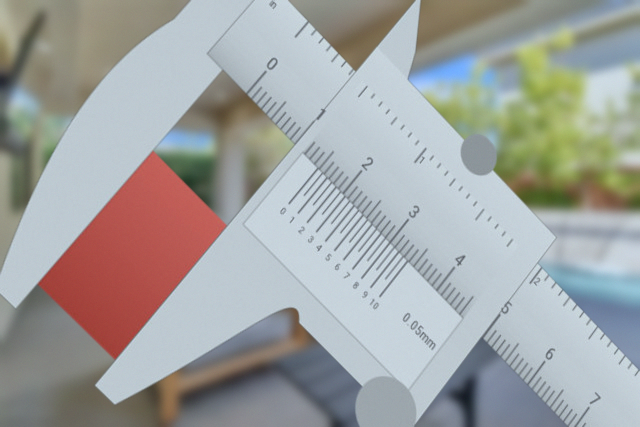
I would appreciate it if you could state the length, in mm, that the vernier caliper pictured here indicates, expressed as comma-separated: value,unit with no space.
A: 14.8,mm
